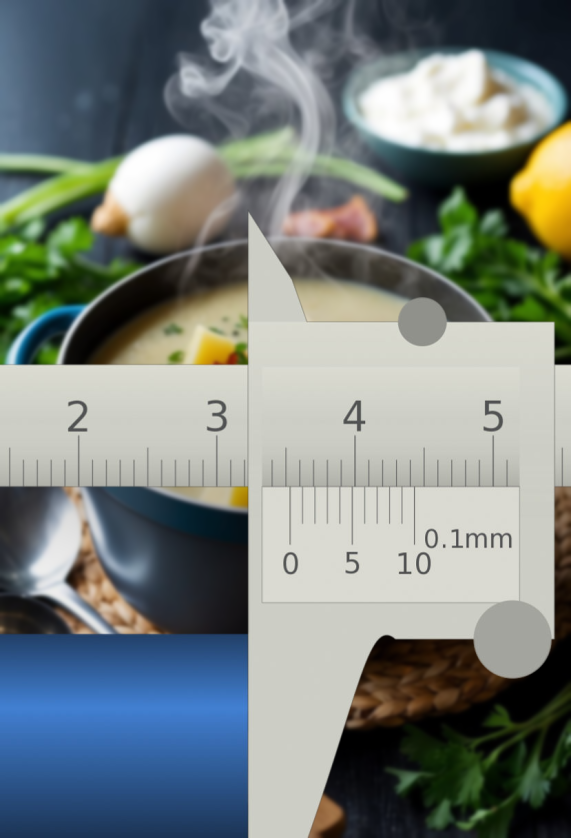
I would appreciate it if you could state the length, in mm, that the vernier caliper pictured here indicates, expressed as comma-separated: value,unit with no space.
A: 35.3,mm
